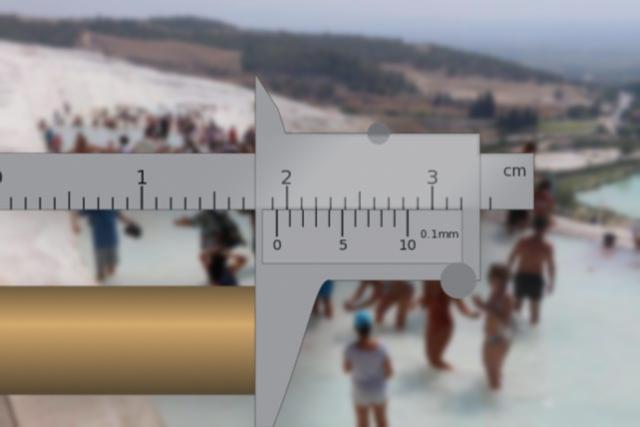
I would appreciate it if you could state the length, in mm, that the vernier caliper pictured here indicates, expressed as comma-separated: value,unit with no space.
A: 19.3,mm
